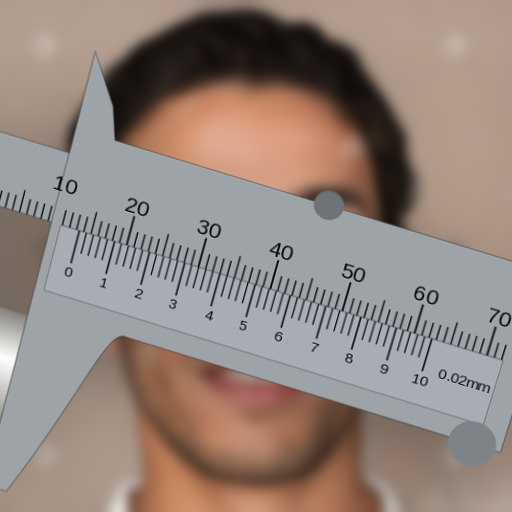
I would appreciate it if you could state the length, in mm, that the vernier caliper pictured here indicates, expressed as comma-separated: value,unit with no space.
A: 13.4,mm
